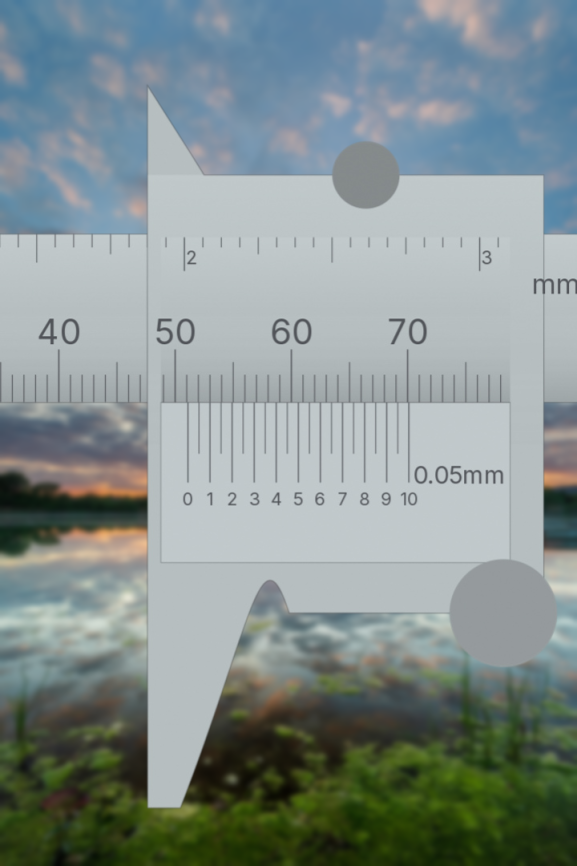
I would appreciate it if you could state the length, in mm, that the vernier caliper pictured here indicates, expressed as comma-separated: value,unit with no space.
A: 51.1,mm
